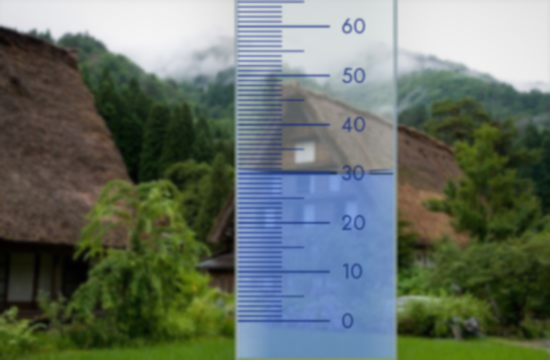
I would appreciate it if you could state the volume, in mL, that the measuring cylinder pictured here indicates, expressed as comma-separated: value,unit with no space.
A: 30,mL
